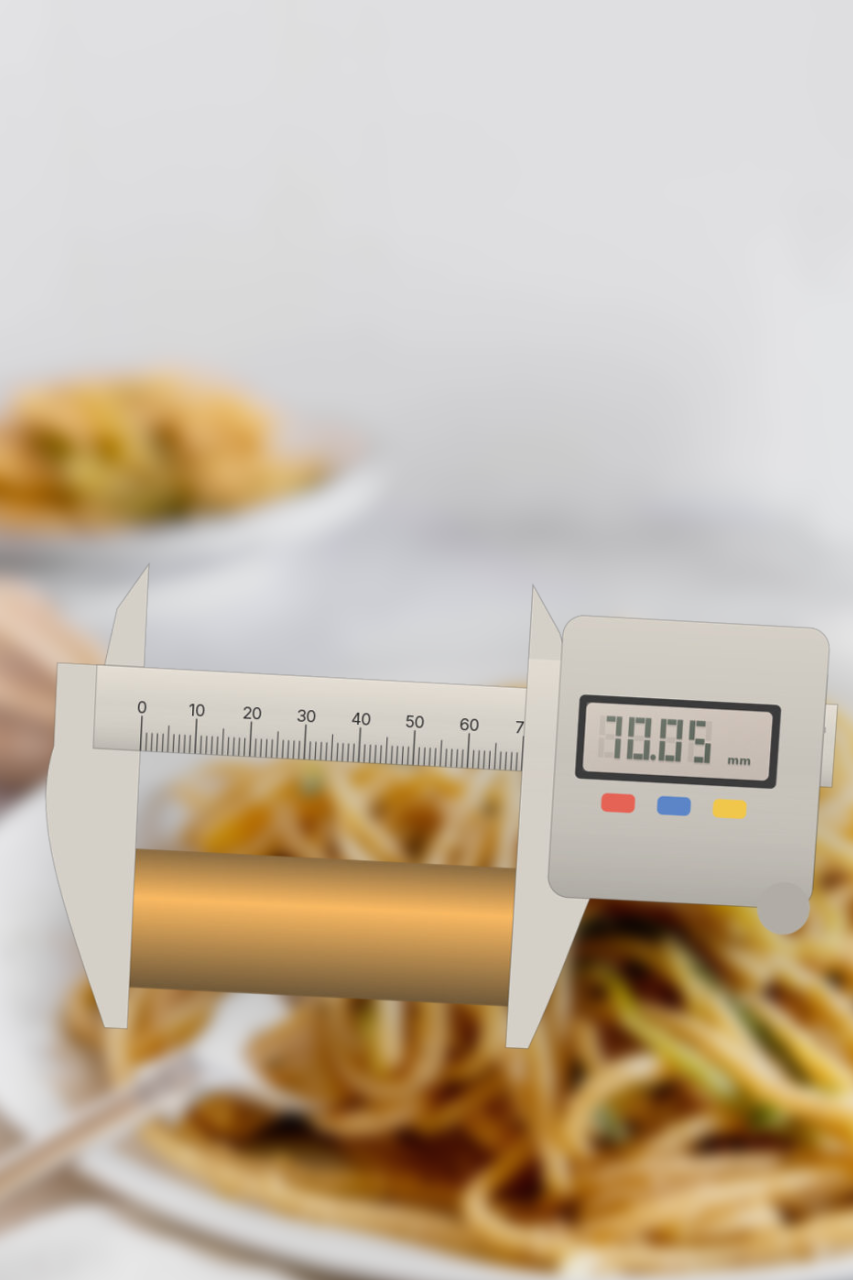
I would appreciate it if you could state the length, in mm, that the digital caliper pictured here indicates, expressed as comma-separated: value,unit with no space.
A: 70.05,mm
